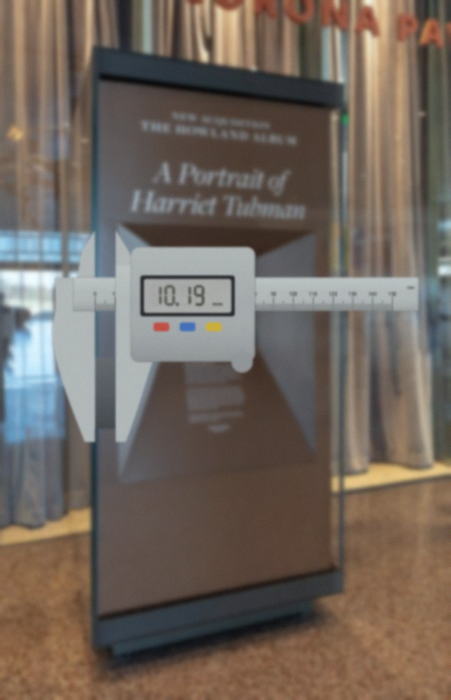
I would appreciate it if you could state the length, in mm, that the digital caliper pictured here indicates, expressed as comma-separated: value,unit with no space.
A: 10.19,mm
